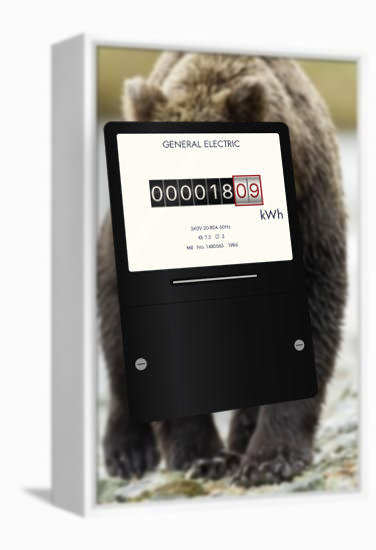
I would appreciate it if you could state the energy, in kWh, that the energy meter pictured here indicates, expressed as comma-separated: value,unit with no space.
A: 18.09,kWh
